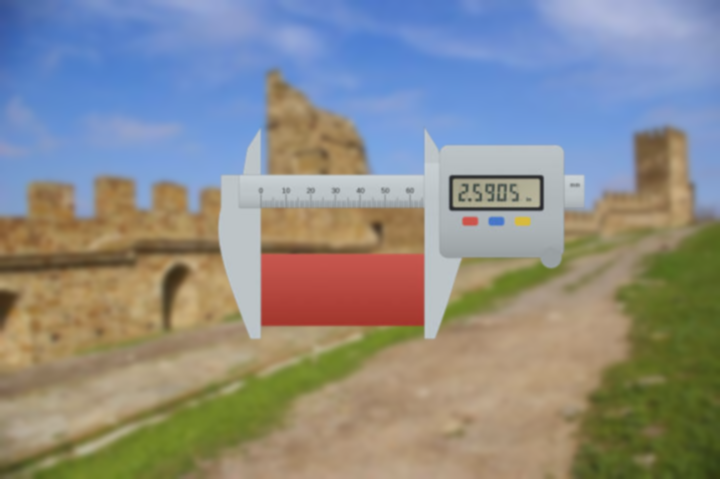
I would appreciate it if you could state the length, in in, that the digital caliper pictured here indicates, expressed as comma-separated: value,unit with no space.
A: 2.5905,in
